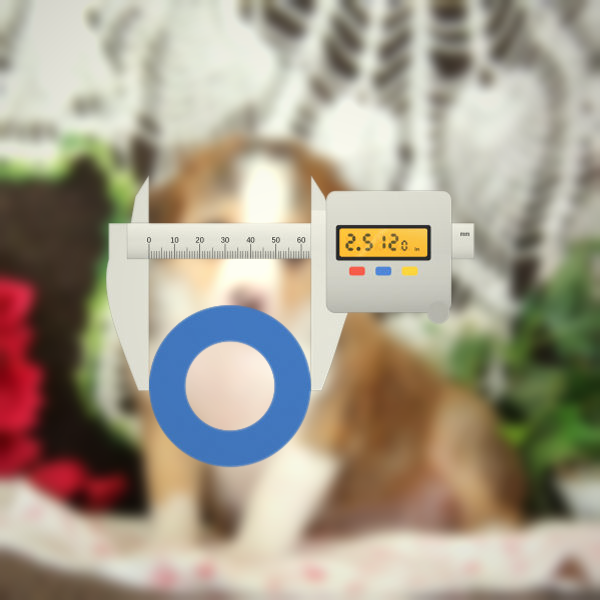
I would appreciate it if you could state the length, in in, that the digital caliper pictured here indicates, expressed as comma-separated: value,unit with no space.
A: 2.5120,in
